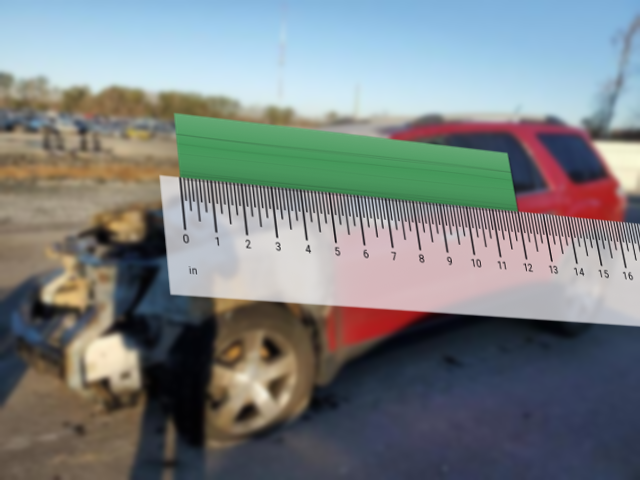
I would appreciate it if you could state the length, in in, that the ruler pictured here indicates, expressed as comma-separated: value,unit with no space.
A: 12,in
